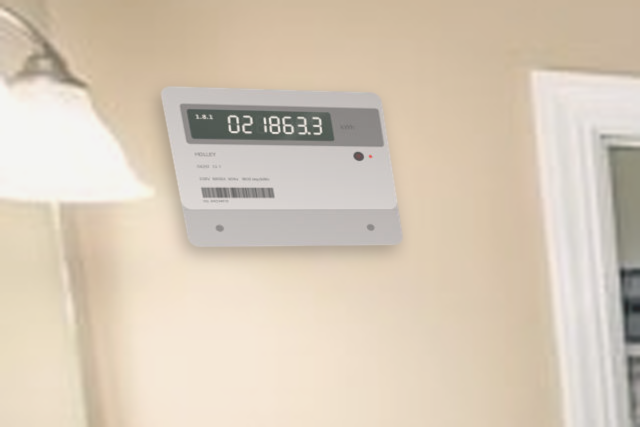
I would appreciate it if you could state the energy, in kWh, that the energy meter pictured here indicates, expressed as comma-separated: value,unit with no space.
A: 21863.3,kWh
